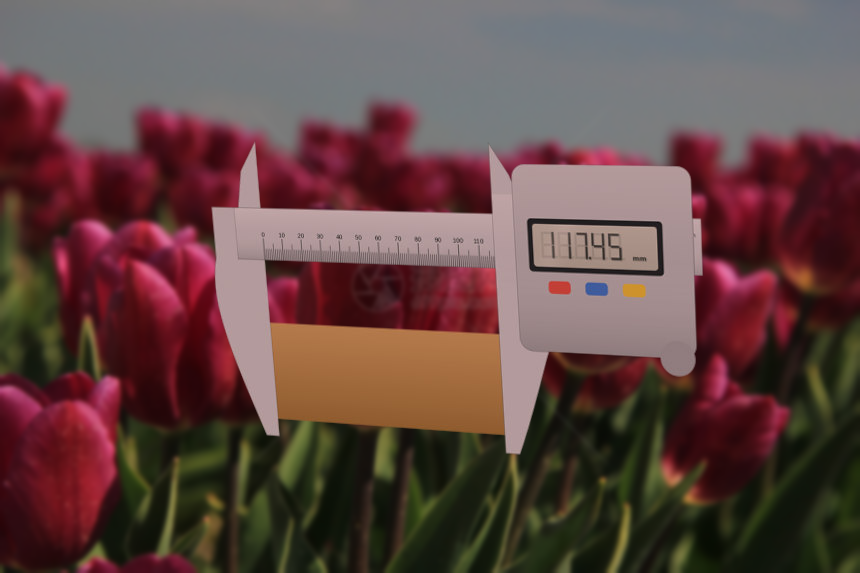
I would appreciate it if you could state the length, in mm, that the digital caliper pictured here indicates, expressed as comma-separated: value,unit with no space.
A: 117.45,mm
